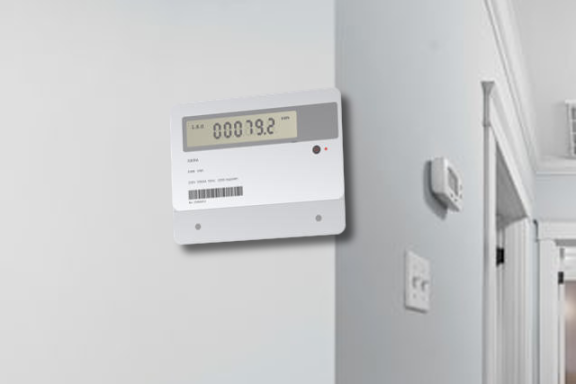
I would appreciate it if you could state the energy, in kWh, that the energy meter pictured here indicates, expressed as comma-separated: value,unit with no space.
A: 79.2,kWh
